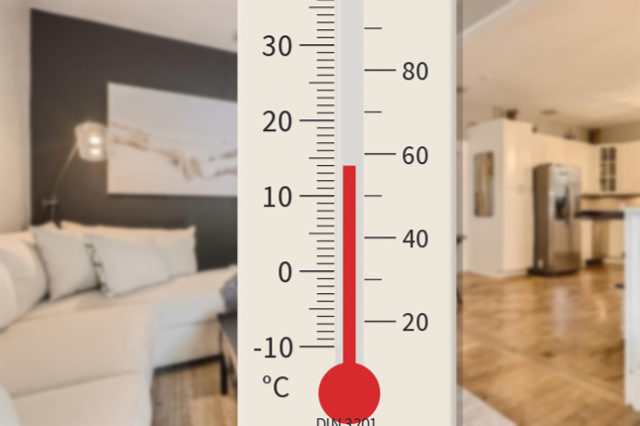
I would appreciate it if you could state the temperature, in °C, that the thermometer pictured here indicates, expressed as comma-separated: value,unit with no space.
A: 14,°C
